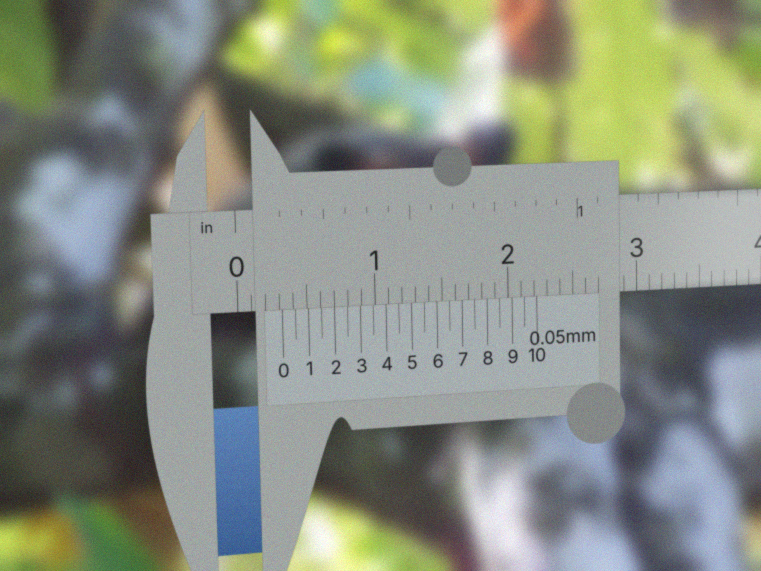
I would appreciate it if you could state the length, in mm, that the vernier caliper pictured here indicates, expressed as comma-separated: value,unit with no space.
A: 3.2,mm
